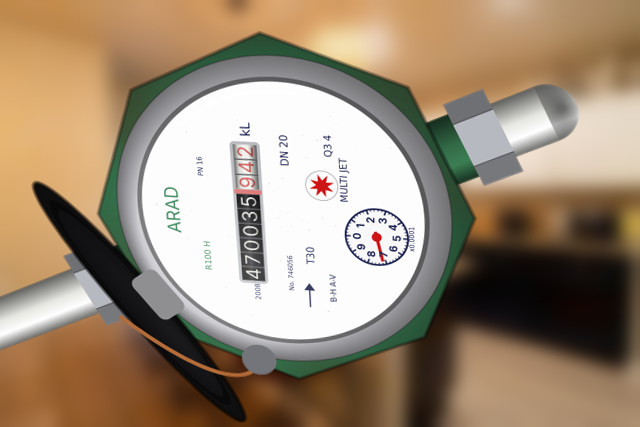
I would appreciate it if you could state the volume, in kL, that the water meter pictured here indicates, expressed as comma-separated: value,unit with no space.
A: 470035.9427,kL
